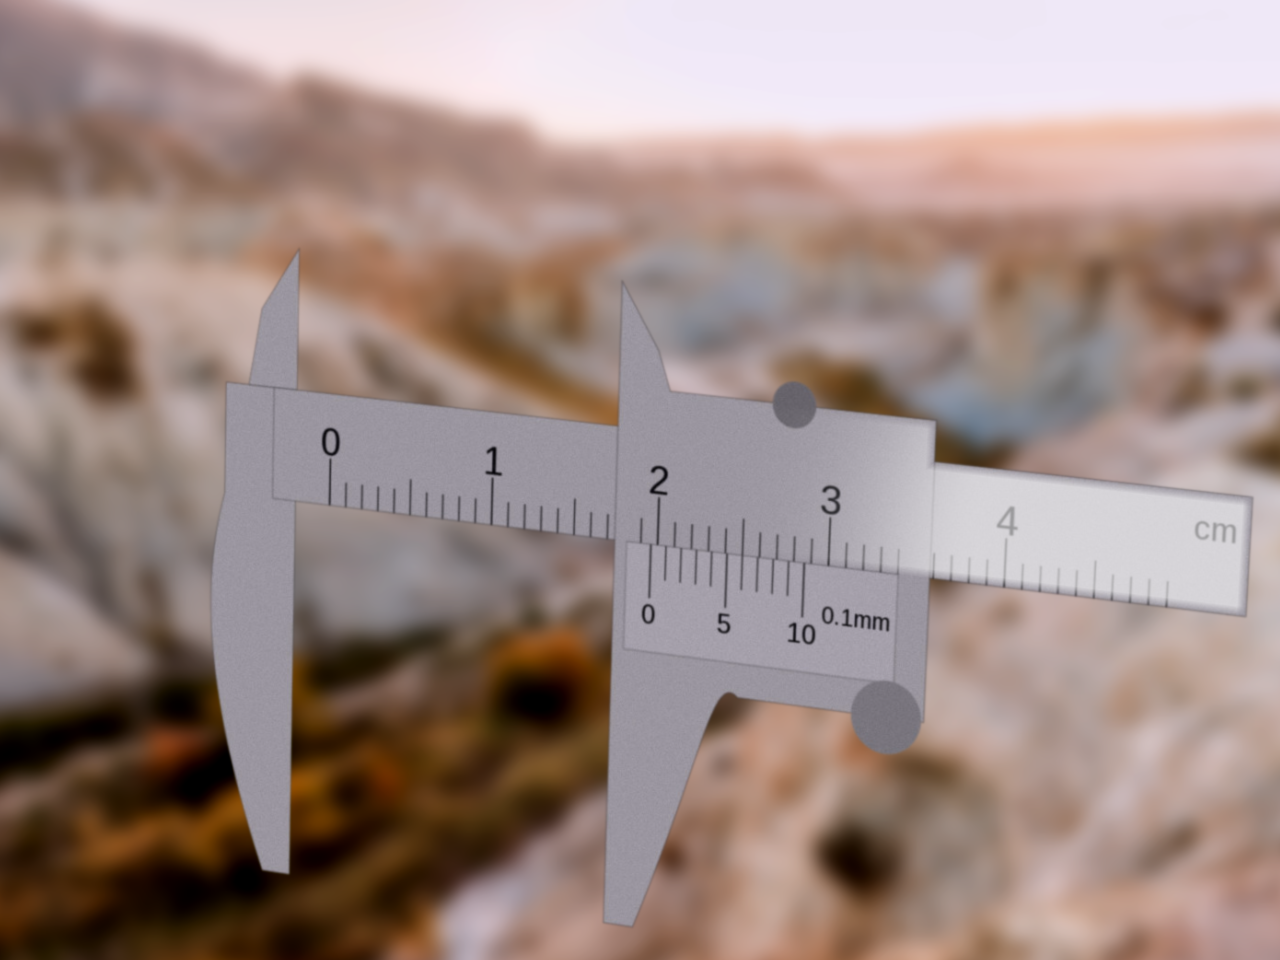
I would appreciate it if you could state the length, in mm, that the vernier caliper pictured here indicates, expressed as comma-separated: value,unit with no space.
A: 19.6,mm
